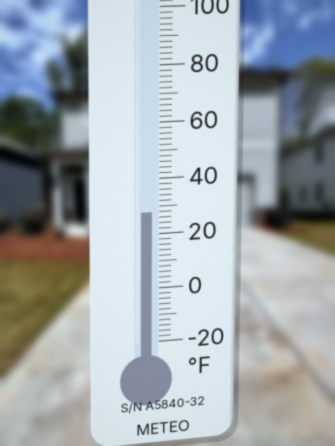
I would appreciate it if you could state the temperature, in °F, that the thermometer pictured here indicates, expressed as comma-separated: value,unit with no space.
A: 28,°F
